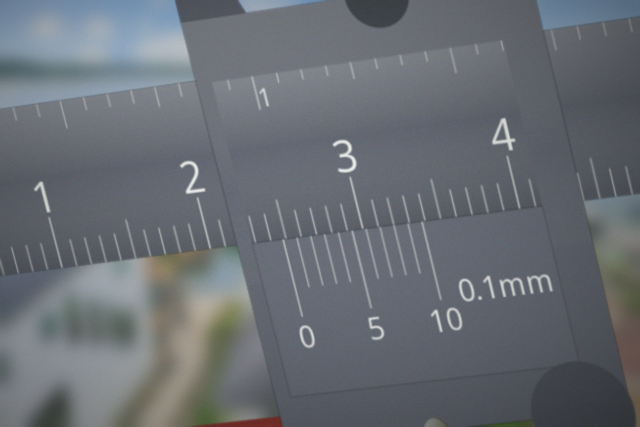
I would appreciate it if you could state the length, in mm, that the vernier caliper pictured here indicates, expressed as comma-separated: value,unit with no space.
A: 24.8,mm
